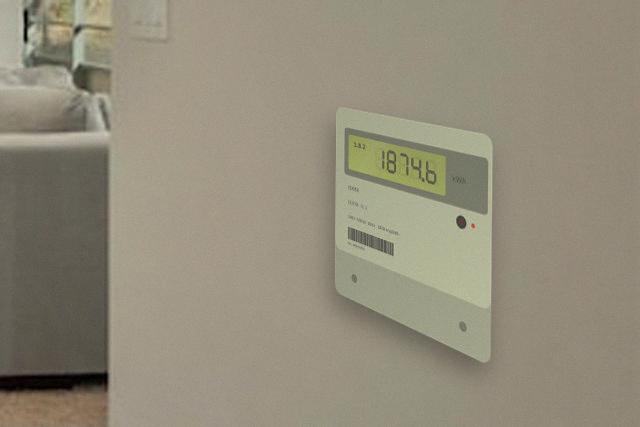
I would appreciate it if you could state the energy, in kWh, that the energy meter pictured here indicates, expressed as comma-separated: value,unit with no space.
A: 1874.6,kWh
